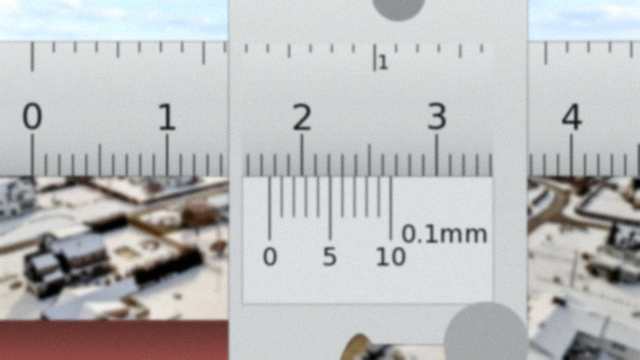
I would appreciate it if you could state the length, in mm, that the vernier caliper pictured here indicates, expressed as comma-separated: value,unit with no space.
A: 17.6,mm
